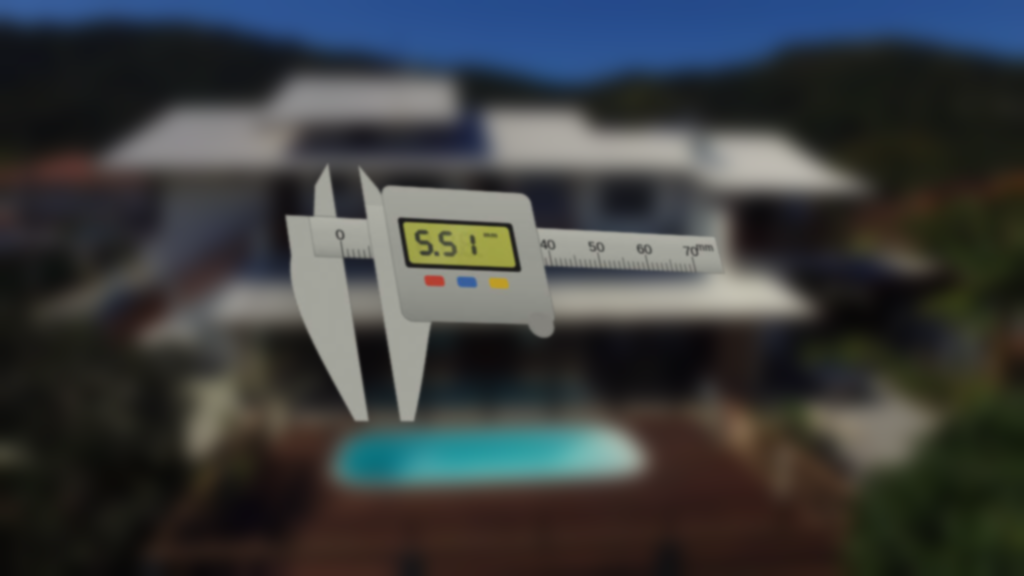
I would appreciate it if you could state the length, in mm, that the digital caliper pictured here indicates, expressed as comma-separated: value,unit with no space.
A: 5.51,mm
